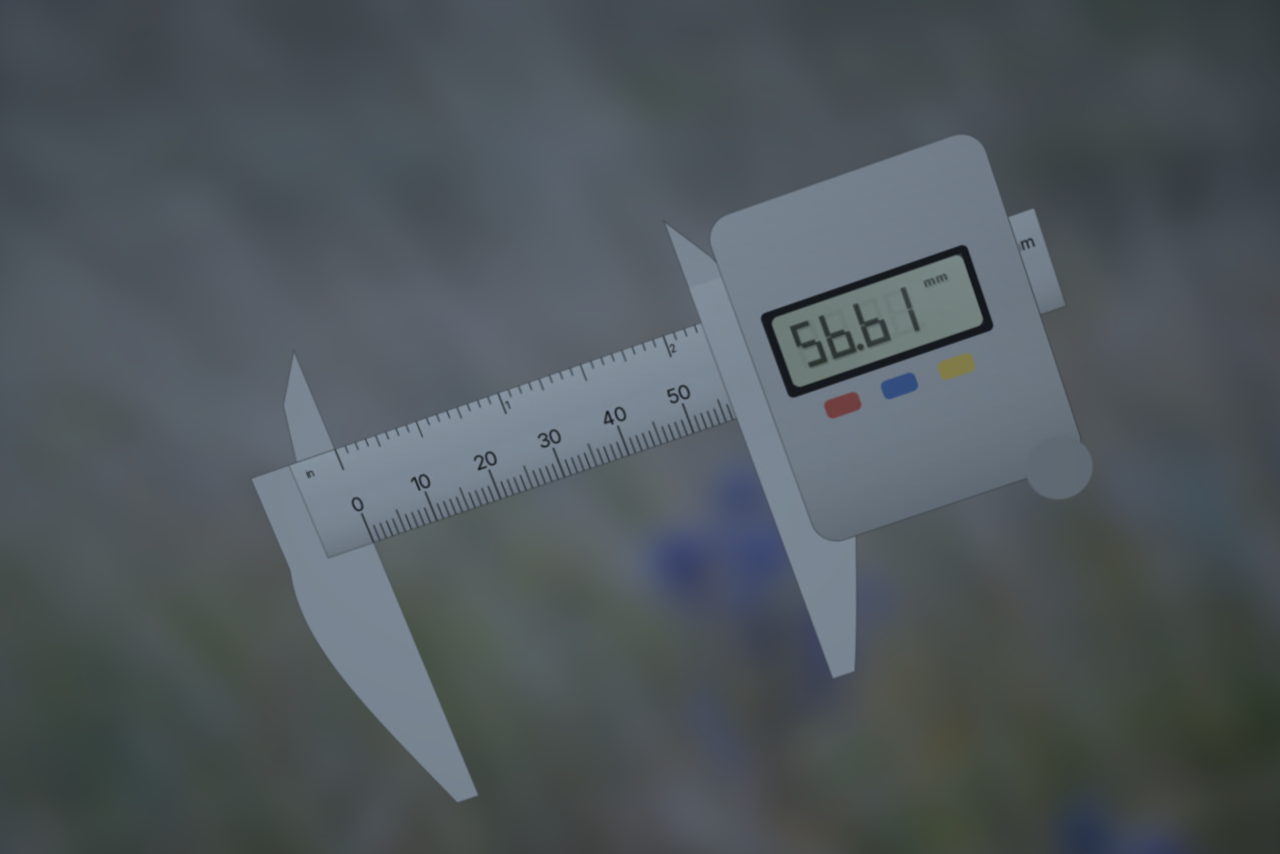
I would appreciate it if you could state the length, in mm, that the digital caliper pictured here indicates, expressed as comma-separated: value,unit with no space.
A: 56.61,mm
